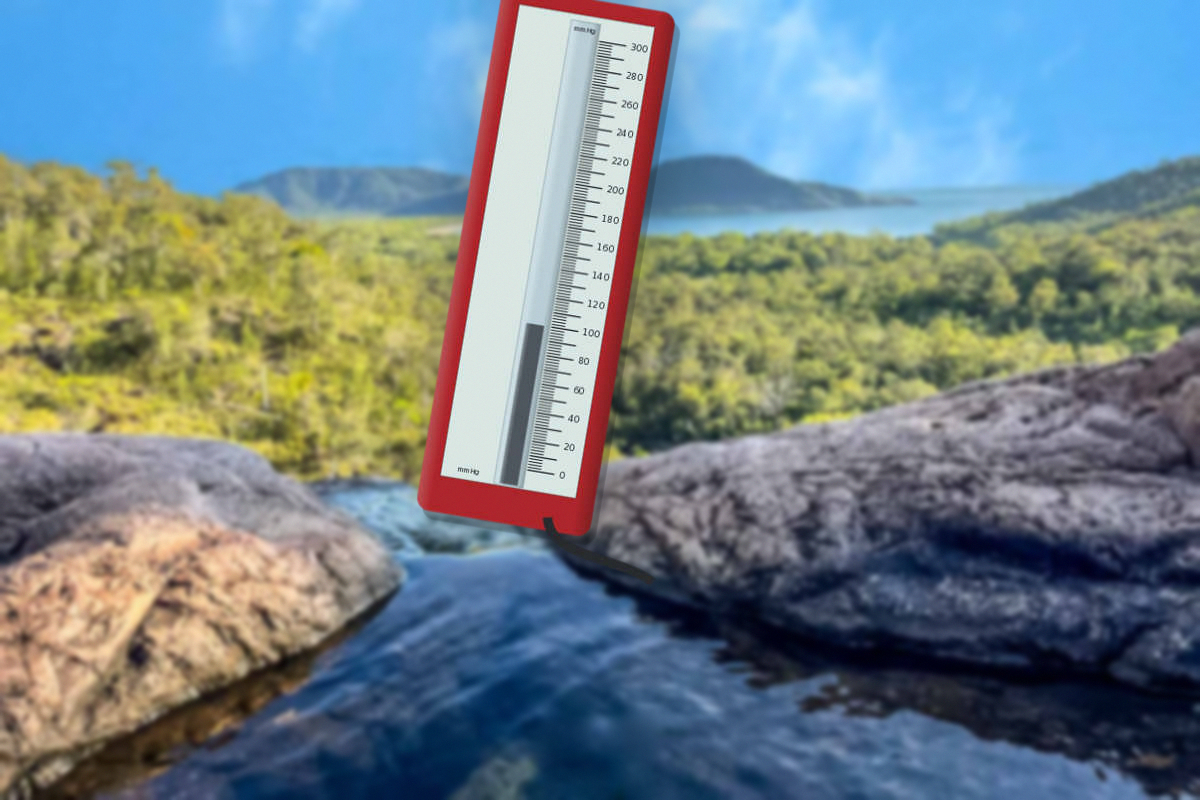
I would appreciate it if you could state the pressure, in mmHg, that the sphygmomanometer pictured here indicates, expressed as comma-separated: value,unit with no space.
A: 100,mmHg
